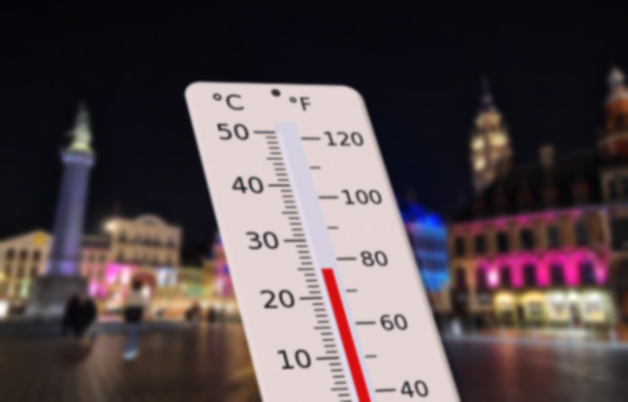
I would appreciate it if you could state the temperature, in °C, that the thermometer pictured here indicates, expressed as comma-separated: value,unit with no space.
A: 25,°C
